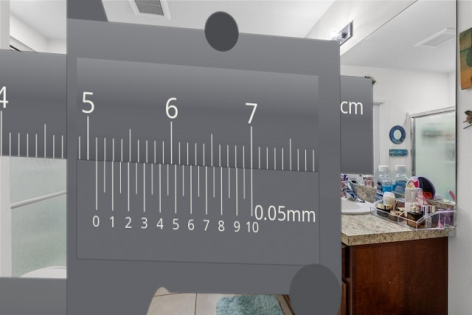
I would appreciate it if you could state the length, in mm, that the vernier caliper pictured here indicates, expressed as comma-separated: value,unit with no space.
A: 51.0,mm
